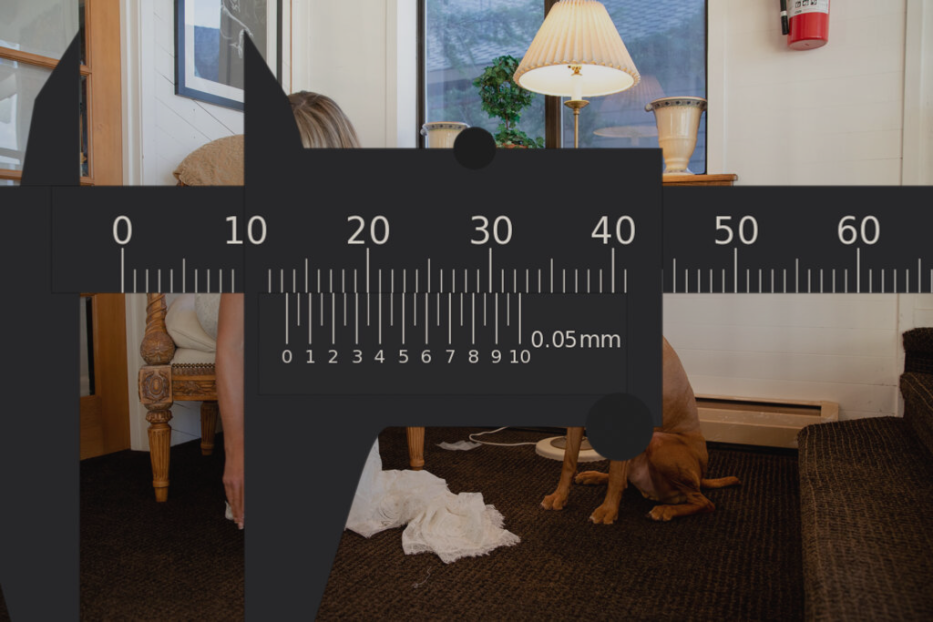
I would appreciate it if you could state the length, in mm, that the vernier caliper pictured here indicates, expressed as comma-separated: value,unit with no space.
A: 13.4,mm
